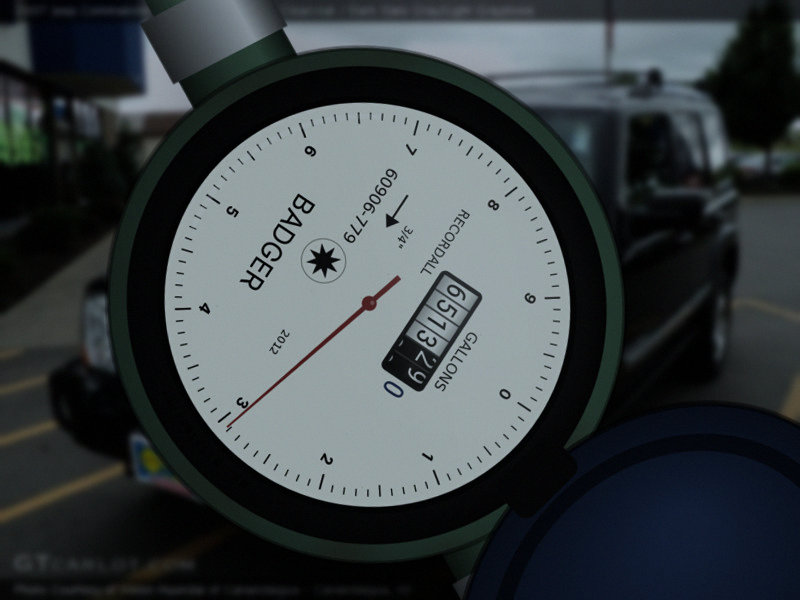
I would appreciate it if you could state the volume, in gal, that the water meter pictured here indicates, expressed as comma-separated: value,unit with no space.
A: 6513292.9,gal
